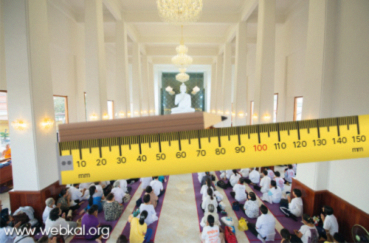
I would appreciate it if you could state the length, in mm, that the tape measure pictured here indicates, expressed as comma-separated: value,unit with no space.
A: 85,mm
